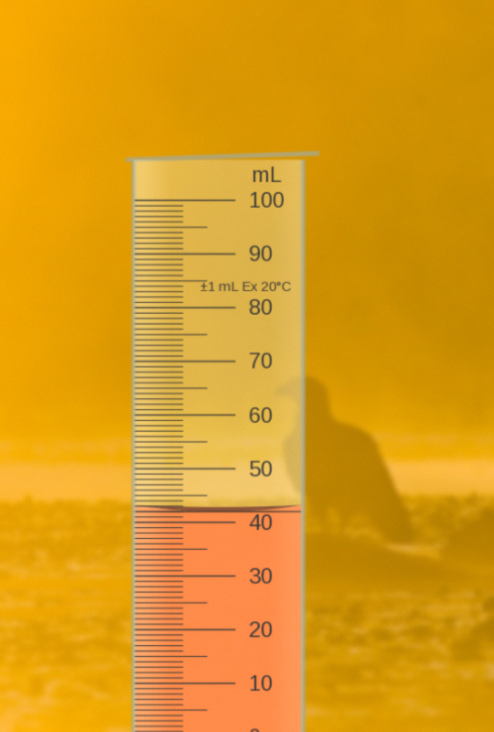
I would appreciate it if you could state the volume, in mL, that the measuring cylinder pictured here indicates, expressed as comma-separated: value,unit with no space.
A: 42,mL
